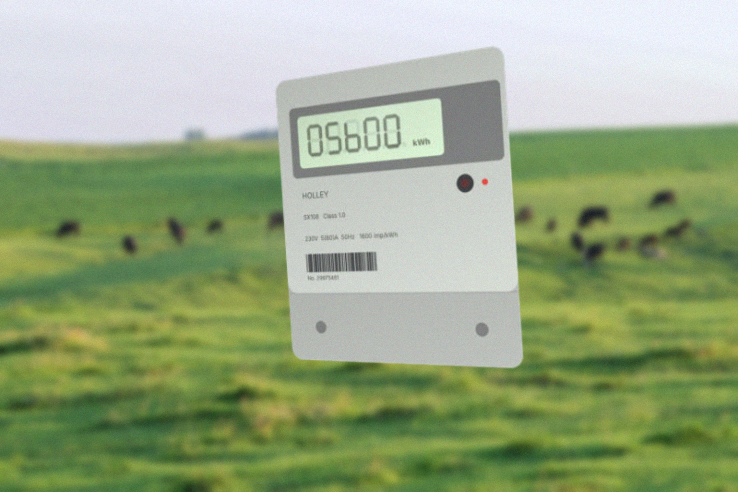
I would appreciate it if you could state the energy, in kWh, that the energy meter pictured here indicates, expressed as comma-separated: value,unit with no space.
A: 5600,kWh
